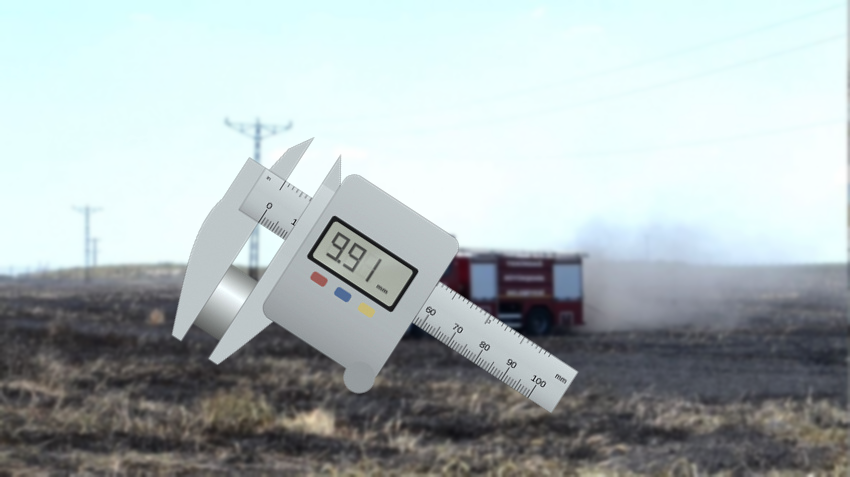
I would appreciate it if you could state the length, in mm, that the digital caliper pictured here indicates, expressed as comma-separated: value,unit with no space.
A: 9.91,mm
